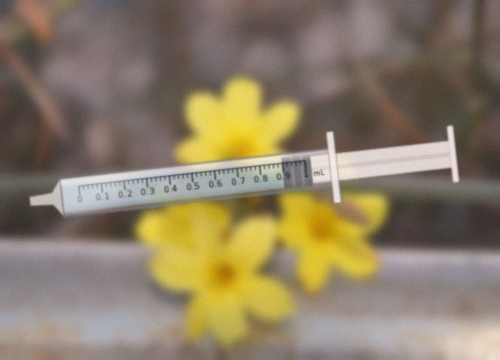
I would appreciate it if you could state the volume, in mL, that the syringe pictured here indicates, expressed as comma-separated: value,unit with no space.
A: 0.9,mL
